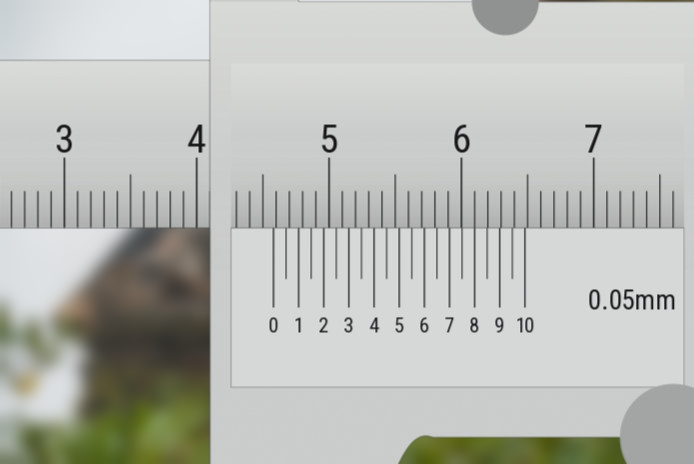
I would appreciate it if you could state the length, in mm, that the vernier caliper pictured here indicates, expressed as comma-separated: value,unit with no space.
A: 45.8,mm
